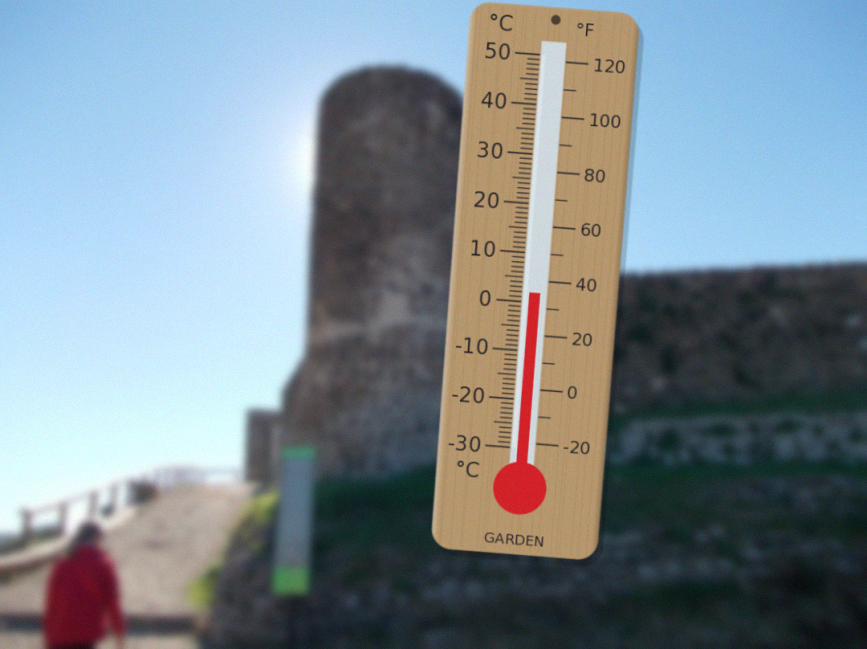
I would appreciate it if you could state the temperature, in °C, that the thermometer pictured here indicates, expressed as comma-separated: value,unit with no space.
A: 2,°C
